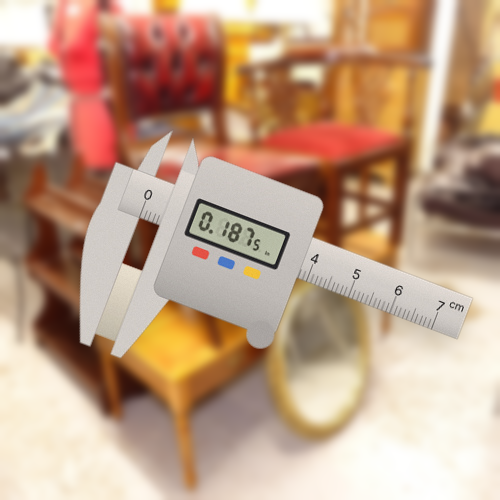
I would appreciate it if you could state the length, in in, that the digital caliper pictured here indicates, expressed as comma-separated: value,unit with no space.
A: 0.1875,in
